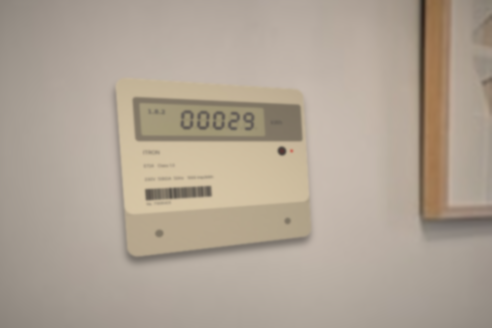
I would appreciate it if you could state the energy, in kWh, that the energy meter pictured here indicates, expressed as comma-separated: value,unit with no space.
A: 29,kWh
